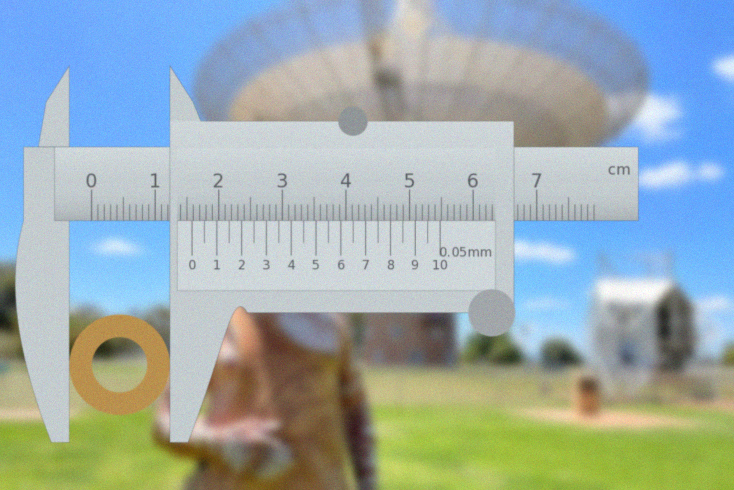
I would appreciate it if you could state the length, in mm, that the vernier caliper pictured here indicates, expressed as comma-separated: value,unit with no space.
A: 15.8,mm
